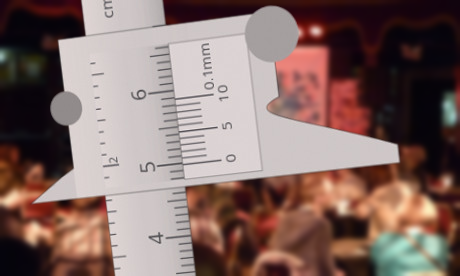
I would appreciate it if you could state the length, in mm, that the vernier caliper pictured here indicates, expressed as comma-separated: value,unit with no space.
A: 49.8,mm
